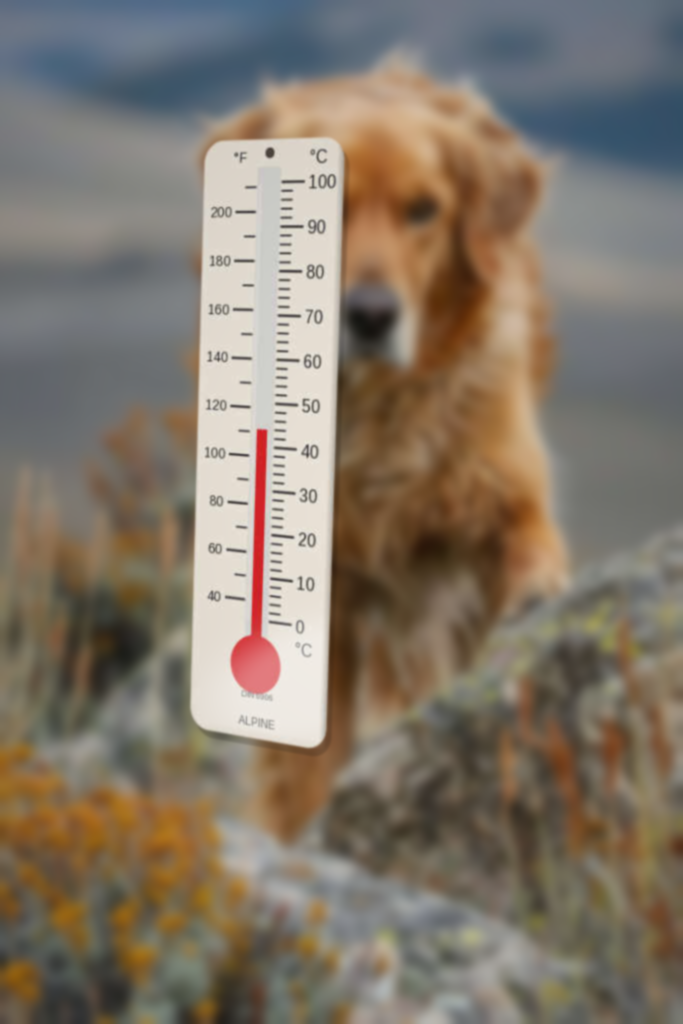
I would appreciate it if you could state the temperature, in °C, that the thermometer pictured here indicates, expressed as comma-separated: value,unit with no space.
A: 44,°C
